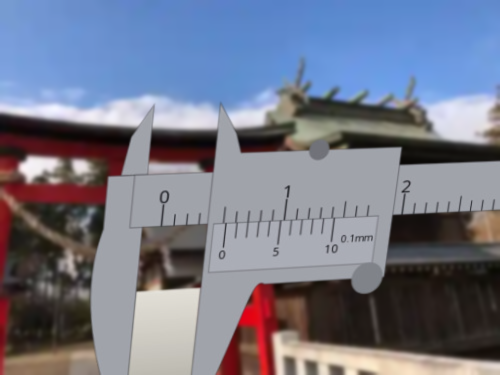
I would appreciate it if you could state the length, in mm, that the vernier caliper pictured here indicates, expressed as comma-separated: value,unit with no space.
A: 5.2,mm
